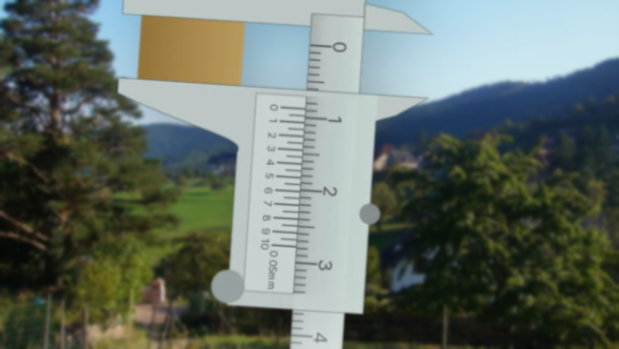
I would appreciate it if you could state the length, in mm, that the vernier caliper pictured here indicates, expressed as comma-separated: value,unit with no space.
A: 8.8,mm
